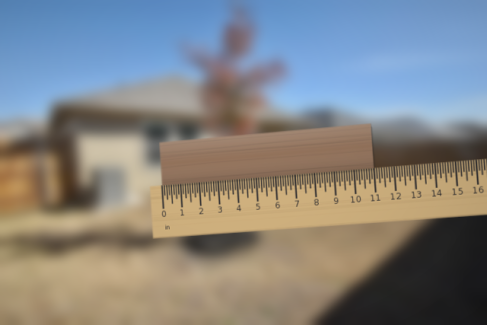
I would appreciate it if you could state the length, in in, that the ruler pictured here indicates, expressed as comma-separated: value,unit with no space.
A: 11,in
